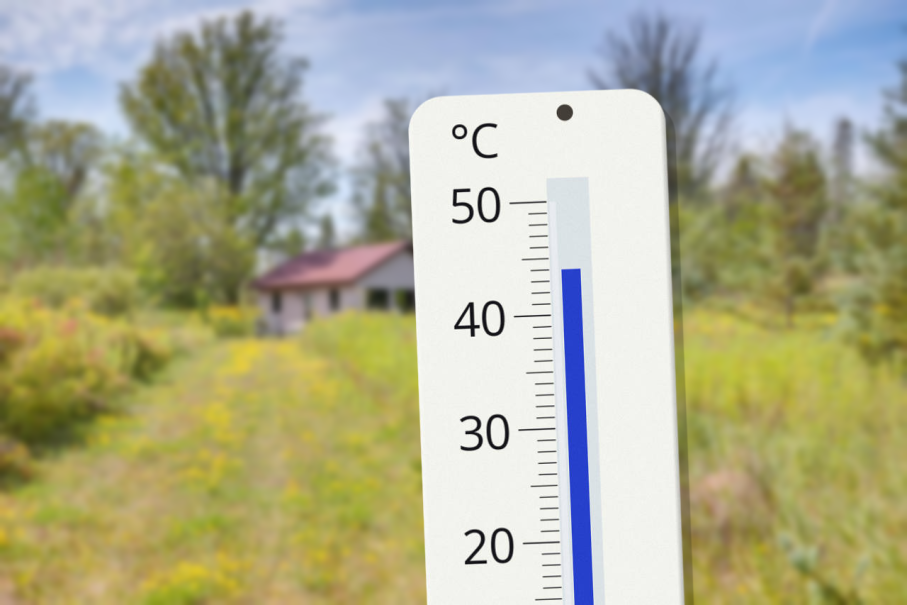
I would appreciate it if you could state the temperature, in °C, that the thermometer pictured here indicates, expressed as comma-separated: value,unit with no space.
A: 44,°C
